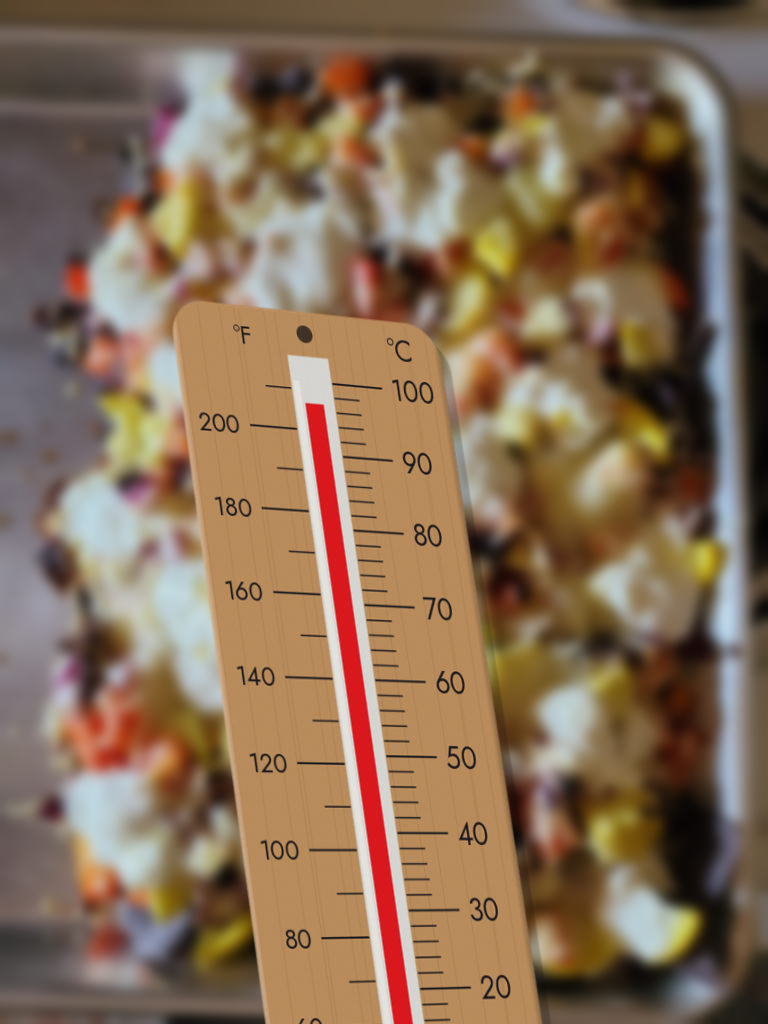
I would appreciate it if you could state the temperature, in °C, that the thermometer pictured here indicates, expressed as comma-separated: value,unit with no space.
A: 97,°C
